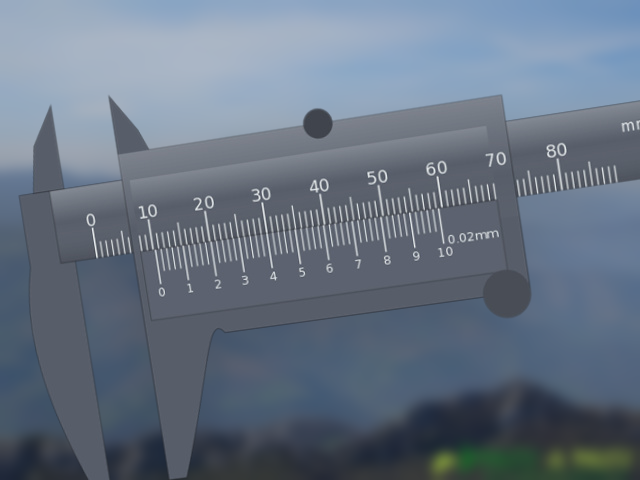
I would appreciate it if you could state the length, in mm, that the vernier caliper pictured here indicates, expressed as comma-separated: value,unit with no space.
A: 10.4,mm
